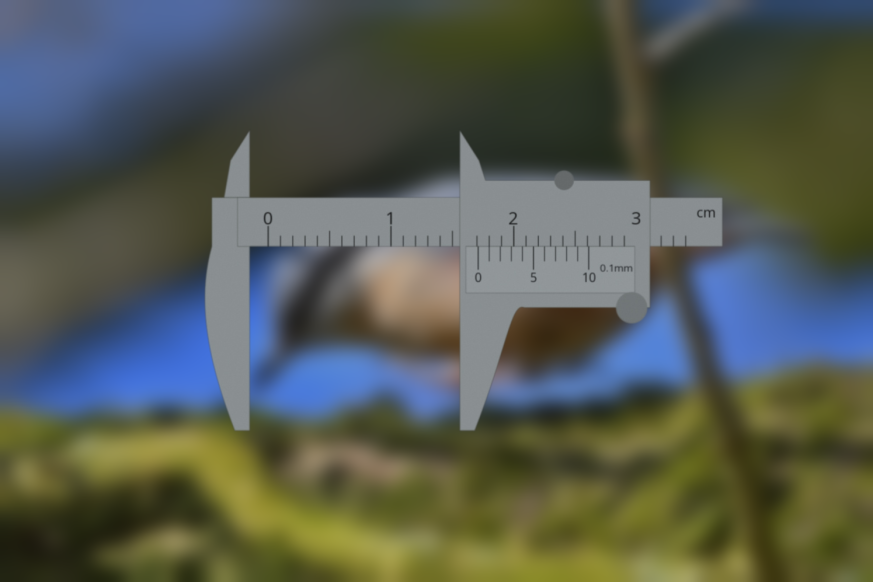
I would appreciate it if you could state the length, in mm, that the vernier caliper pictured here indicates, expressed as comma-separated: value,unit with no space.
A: 17.1,mm
